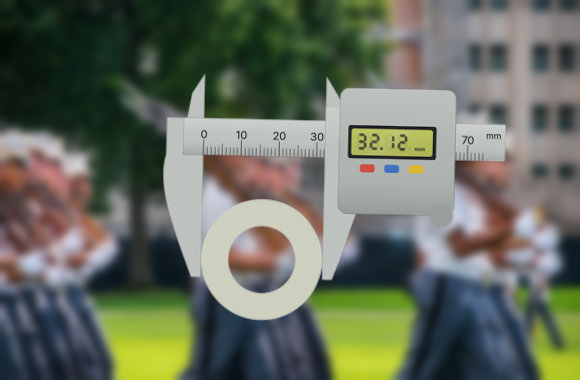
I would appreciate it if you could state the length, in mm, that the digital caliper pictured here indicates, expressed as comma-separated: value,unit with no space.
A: 32.12,mm
